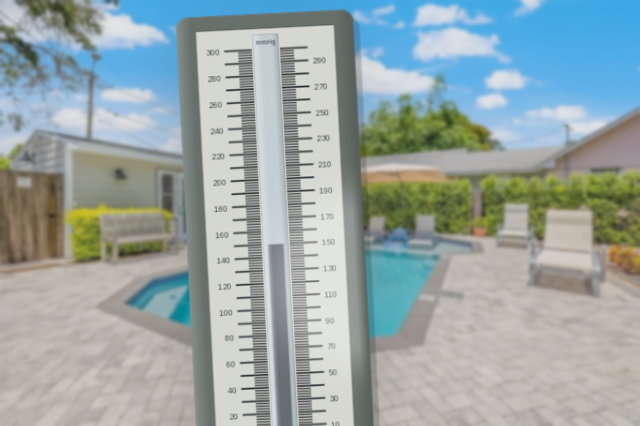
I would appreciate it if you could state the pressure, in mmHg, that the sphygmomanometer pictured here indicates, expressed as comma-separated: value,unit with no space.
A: 150,mmHg
